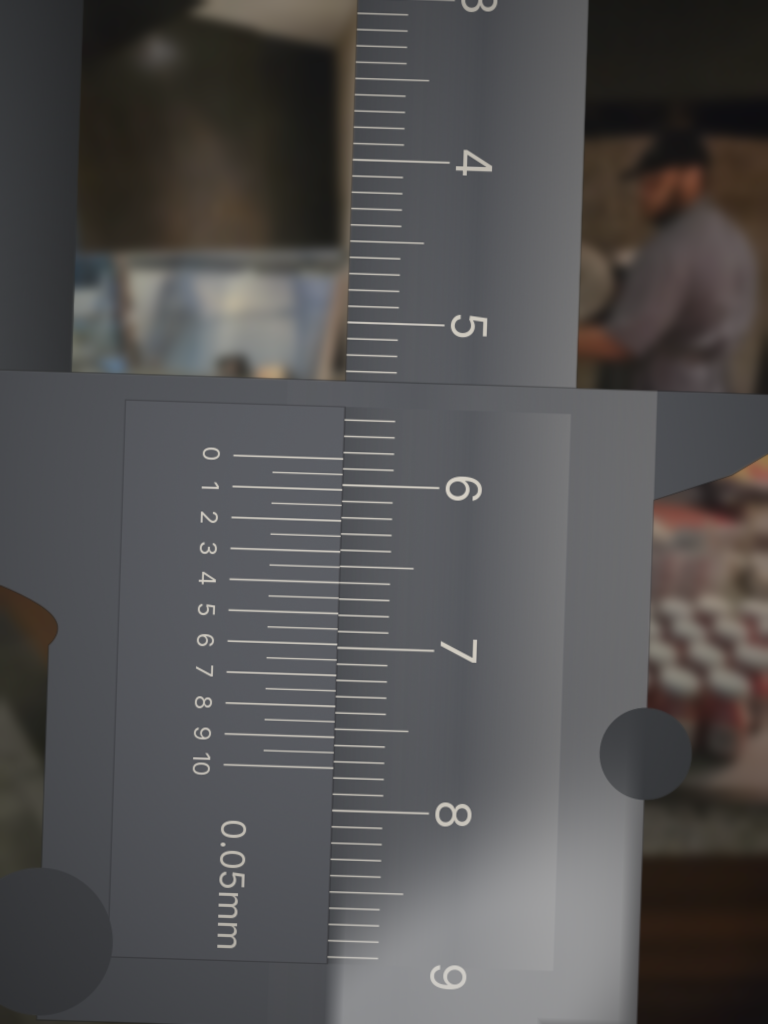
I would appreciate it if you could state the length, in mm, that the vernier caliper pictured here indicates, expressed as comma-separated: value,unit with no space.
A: 58.4,mm
